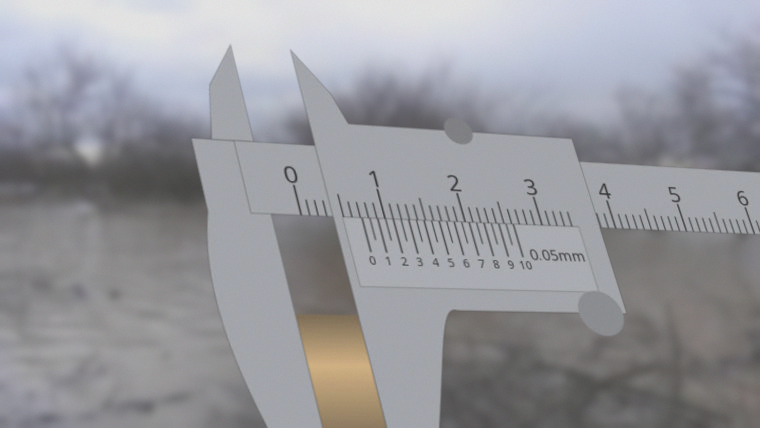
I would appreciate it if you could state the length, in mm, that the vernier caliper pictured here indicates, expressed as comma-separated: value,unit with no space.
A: 7.2,mm
